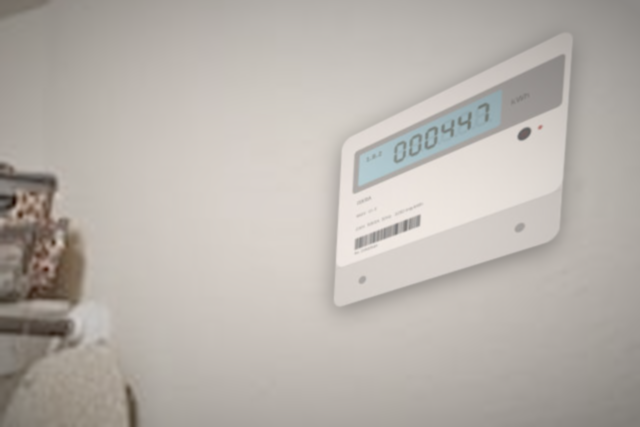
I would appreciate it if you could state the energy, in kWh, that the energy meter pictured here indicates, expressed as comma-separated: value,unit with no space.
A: 447,kWh
